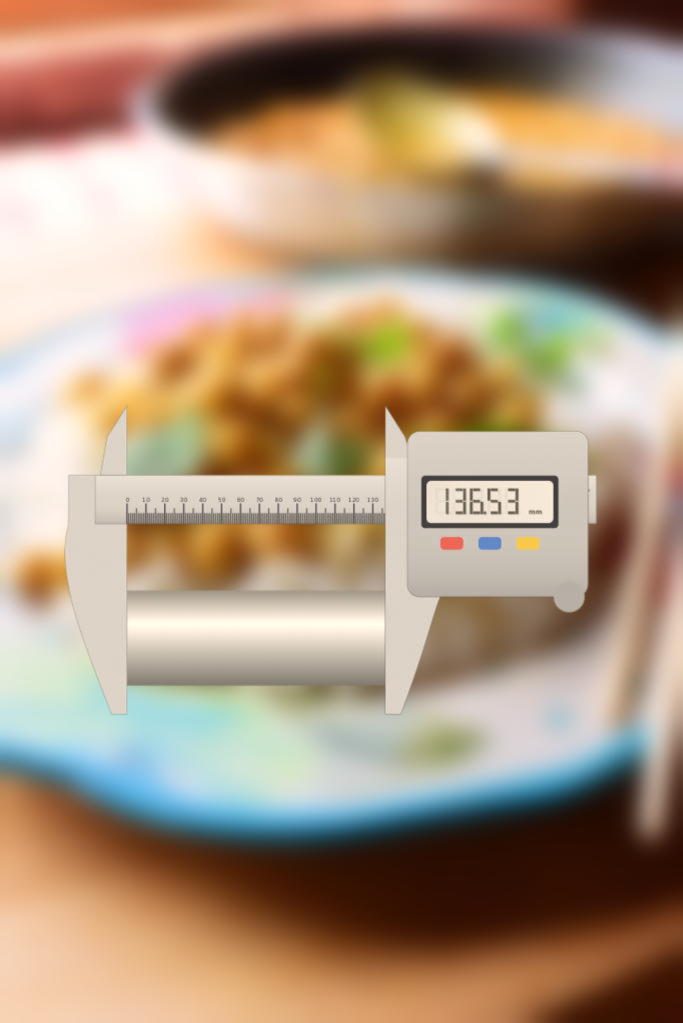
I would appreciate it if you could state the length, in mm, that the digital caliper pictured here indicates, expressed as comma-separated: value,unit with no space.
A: 136.53,mm
